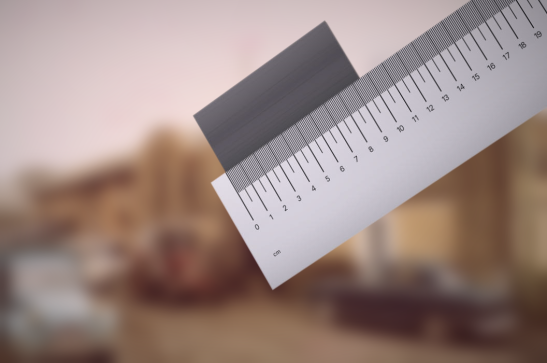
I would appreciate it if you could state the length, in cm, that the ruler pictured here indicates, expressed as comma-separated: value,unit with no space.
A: 9.5,cm
